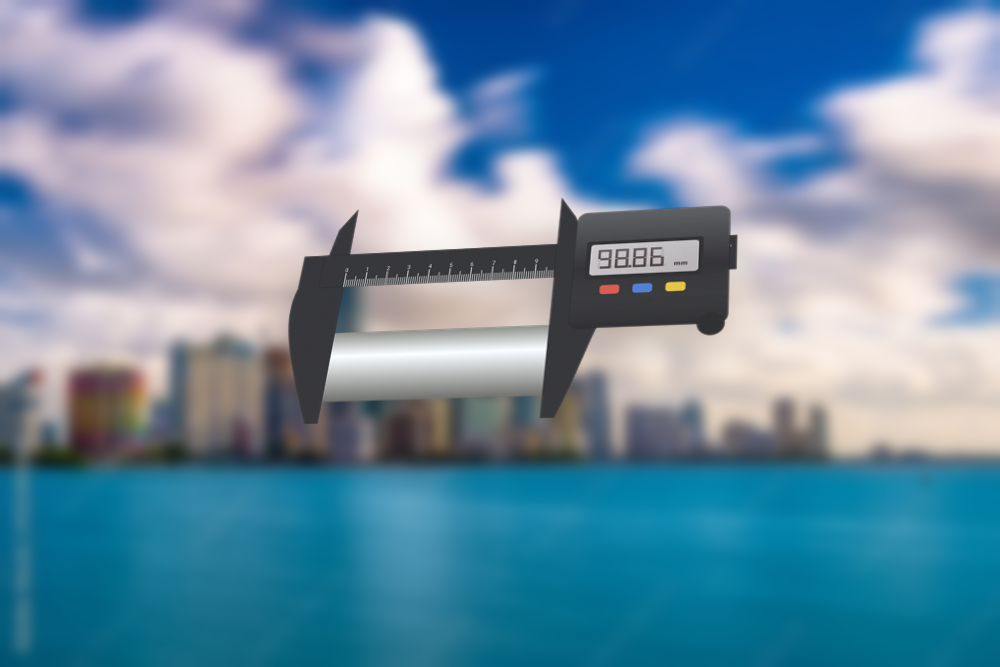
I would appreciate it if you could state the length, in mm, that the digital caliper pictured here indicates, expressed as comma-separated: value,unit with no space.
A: 98.86,mm
